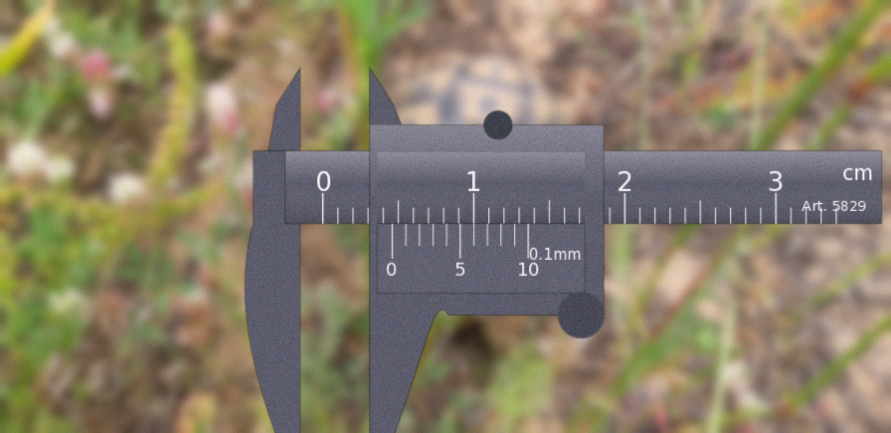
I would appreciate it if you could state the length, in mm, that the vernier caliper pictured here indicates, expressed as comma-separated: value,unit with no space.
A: 4.6,mm
